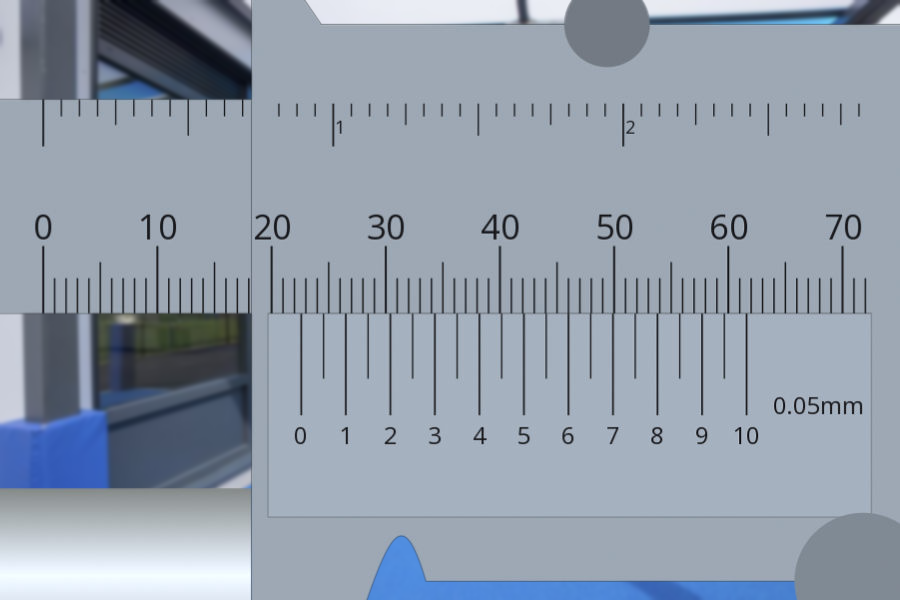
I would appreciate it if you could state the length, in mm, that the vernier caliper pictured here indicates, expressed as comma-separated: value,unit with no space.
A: 22.6,mm
